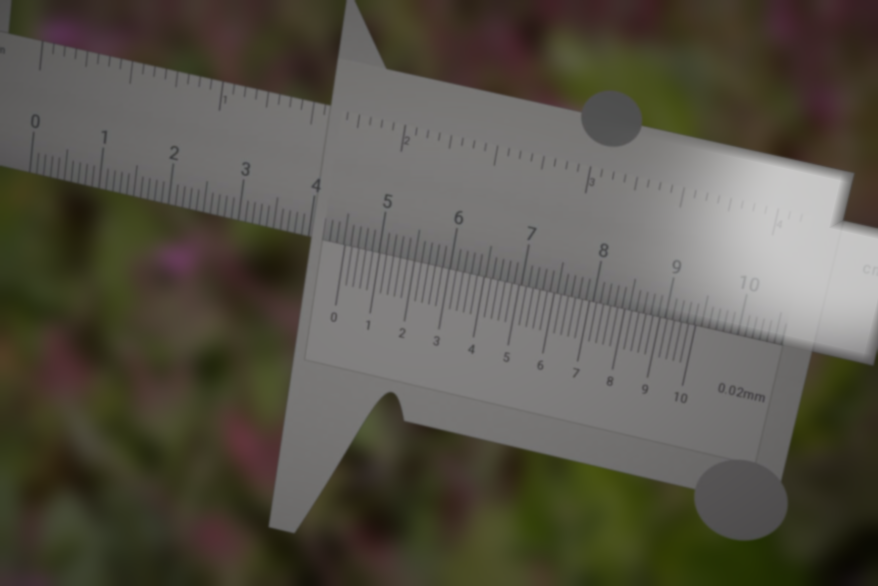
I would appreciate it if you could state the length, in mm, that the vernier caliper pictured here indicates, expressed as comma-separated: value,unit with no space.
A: 45.2,mm
